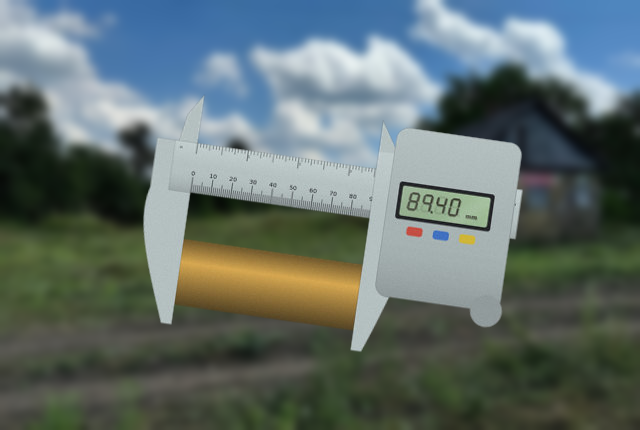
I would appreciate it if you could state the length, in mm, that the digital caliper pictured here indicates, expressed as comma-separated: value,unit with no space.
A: 89.40,mm
